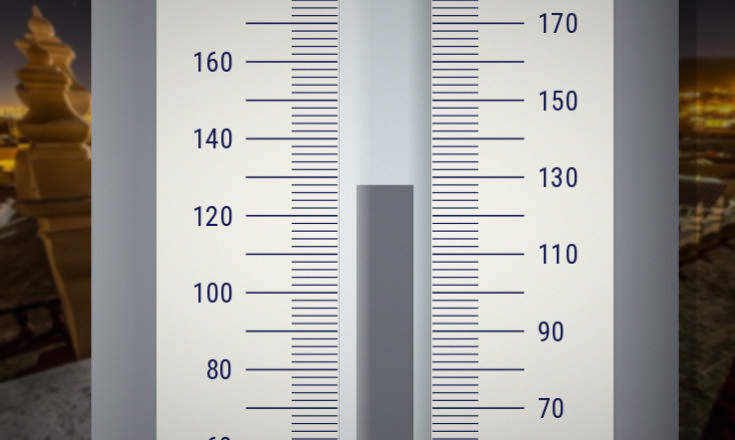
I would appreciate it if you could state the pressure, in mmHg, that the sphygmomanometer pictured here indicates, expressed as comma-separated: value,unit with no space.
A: 128,mmHg
